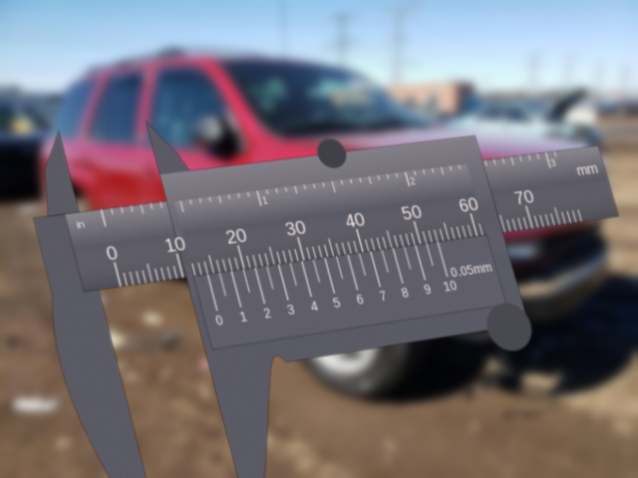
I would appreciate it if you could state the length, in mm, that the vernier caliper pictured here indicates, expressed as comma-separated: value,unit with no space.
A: 14.0,mm
